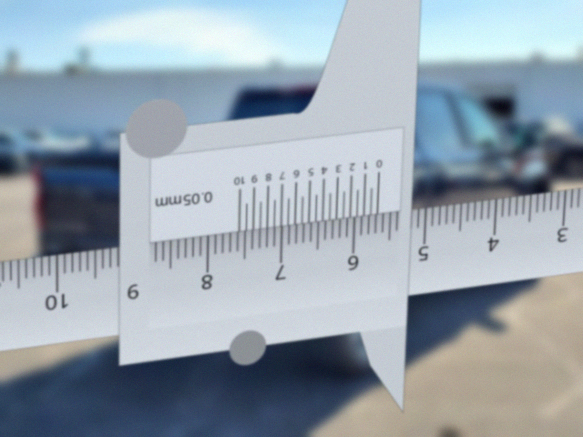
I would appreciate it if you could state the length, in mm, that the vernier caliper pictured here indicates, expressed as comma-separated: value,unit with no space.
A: 56.8,mm
